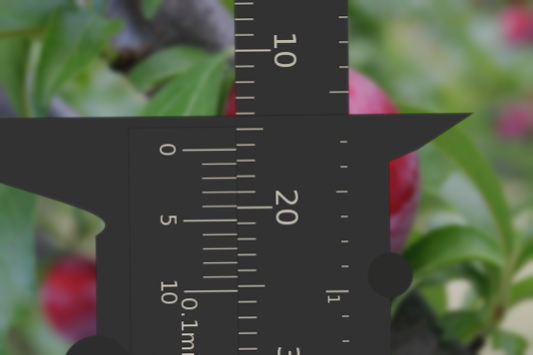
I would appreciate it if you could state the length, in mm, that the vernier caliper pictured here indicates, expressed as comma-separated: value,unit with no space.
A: 16.3,mm
